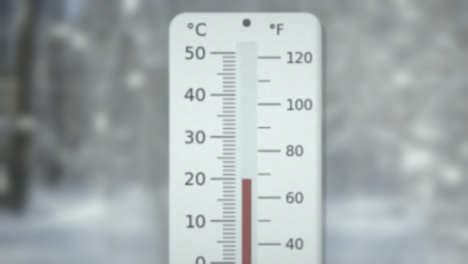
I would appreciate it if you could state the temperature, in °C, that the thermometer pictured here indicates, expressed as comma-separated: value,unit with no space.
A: 20,°C
